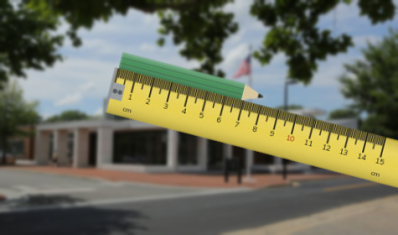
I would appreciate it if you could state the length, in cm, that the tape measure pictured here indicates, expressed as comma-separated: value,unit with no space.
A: 8,cm
